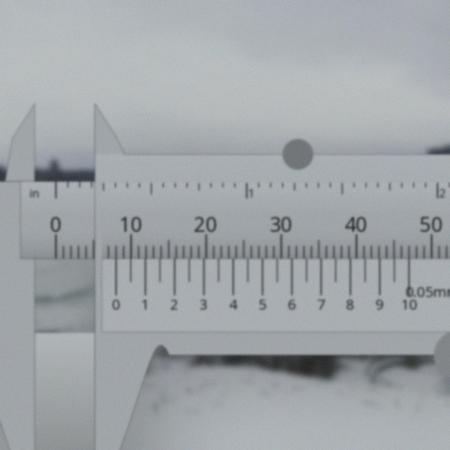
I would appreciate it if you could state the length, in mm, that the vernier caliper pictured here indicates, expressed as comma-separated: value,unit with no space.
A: 8.0,mm
